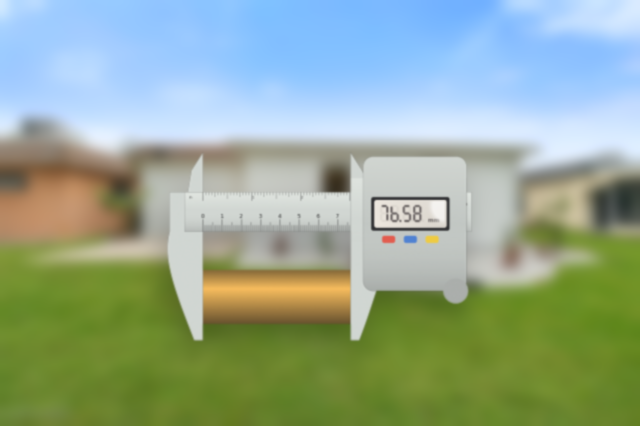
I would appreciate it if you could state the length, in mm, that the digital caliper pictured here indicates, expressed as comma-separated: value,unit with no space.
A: 76.58,mm
